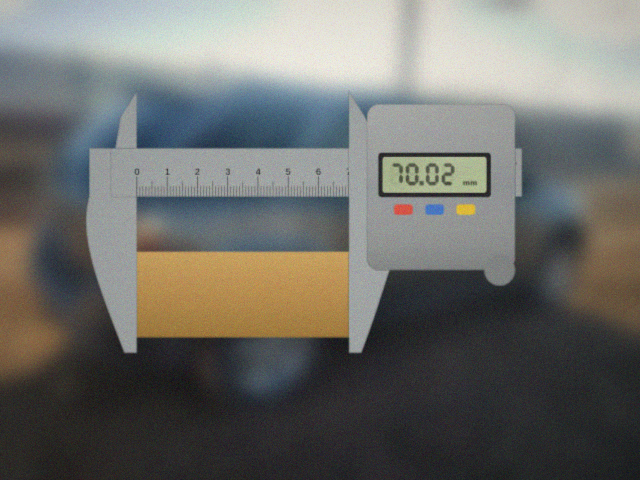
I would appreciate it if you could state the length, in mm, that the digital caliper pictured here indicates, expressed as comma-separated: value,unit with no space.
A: 70.02,mm
